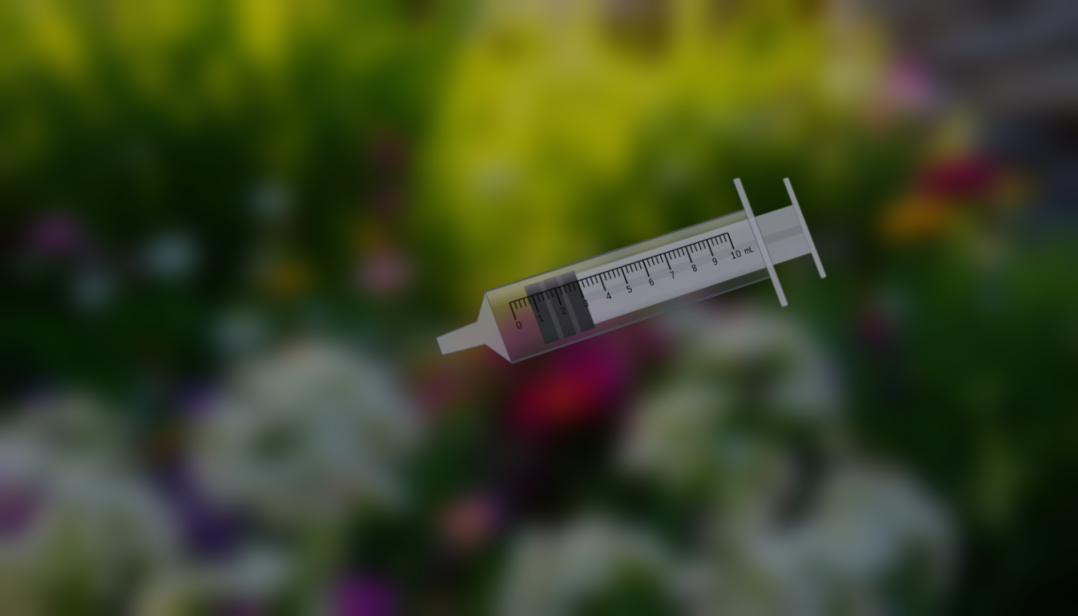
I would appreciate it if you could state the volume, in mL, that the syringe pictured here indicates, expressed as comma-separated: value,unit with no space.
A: 0.8,mL
